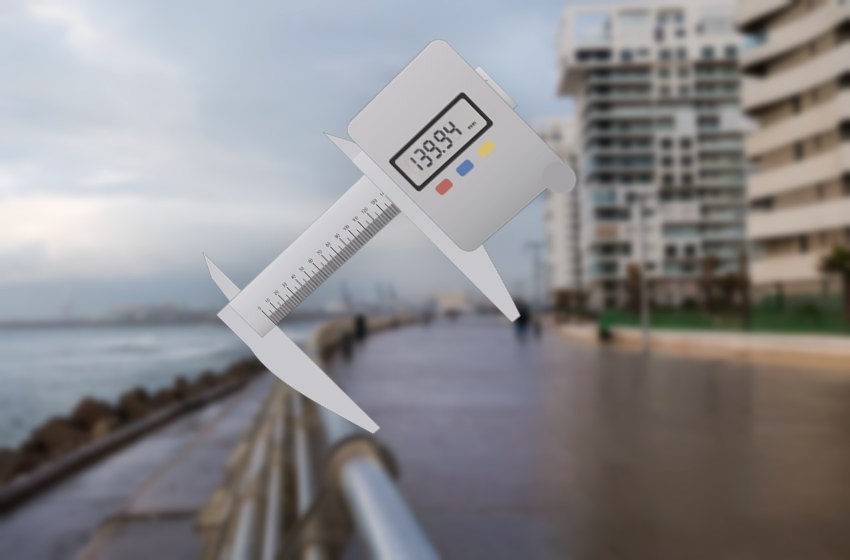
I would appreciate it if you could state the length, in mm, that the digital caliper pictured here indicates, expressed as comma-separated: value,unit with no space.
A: 139.94,mm
